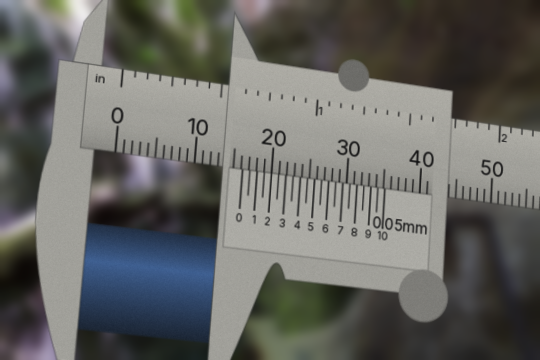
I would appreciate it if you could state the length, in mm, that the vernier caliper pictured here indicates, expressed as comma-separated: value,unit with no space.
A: 16.2,mm
